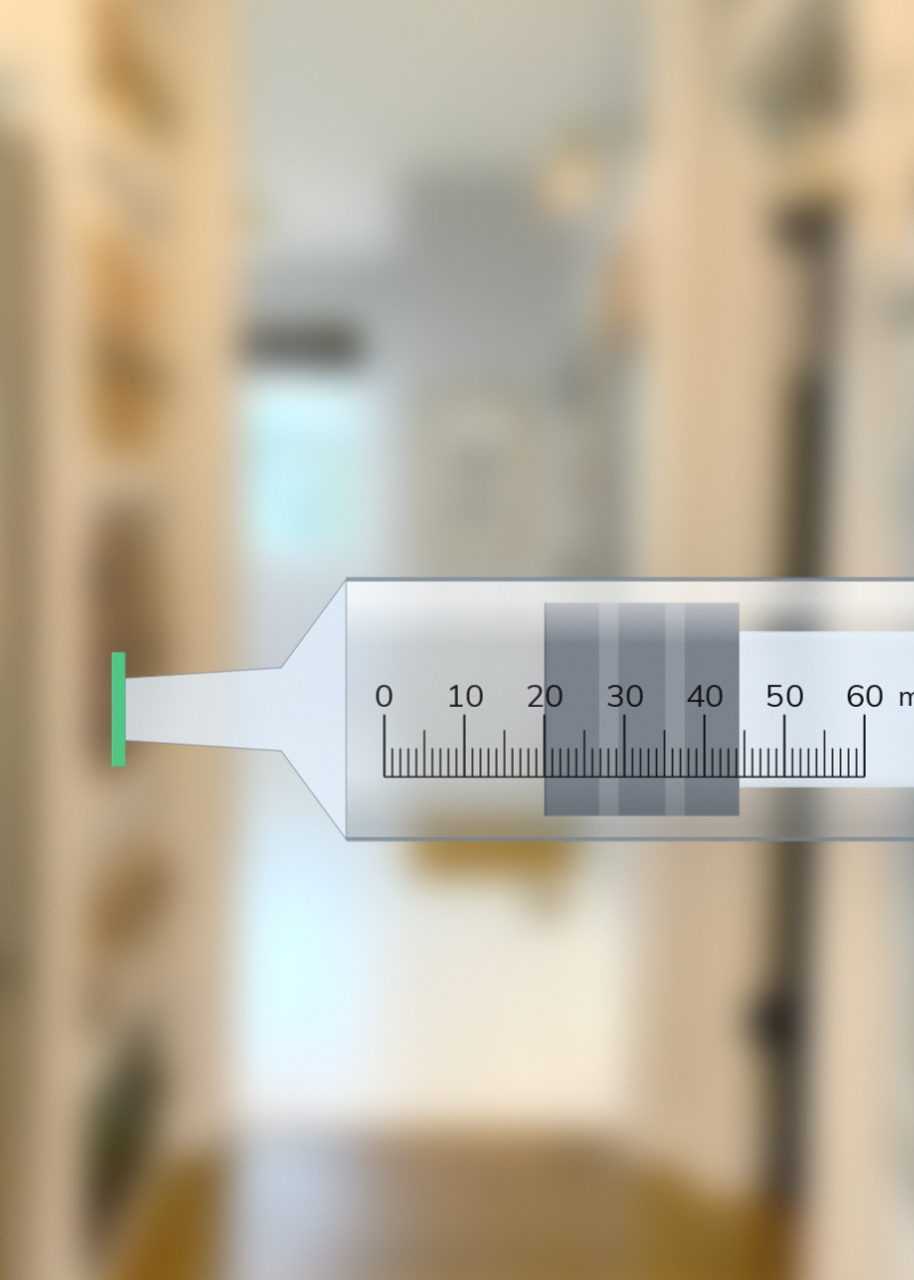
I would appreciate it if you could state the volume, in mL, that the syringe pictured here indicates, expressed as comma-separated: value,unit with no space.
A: 20,mL
